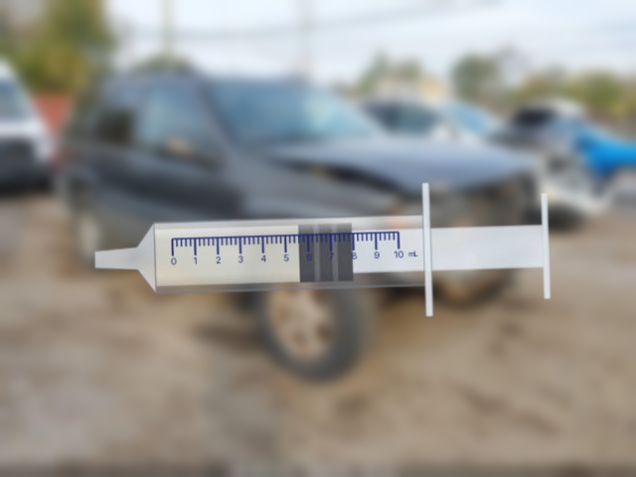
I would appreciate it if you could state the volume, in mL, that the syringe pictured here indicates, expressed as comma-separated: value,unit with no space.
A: 5.6,mL
